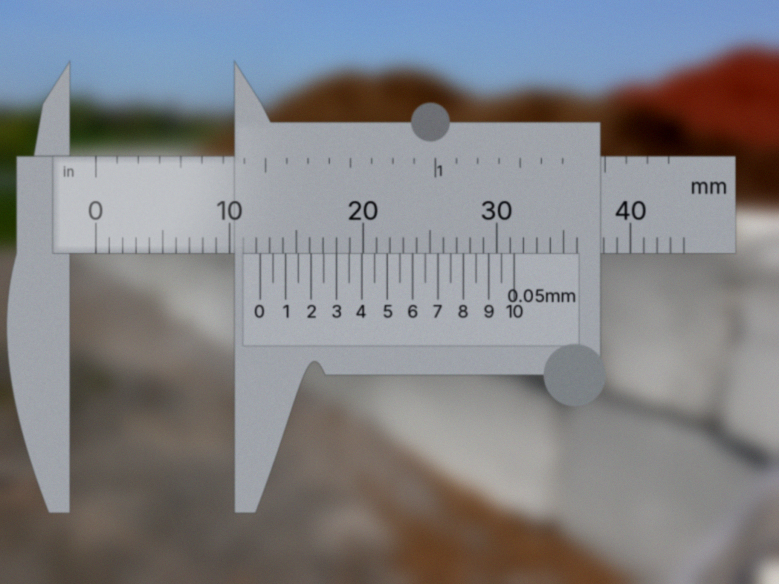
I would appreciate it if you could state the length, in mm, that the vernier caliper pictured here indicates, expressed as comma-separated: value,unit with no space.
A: 12.3,mm
